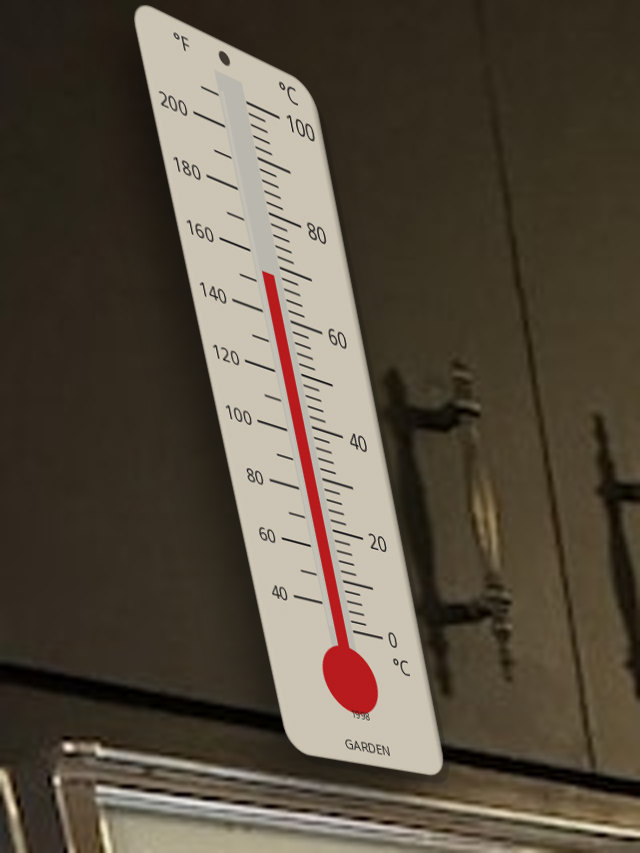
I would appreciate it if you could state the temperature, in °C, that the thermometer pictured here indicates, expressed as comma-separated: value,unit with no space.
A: 68,°C
